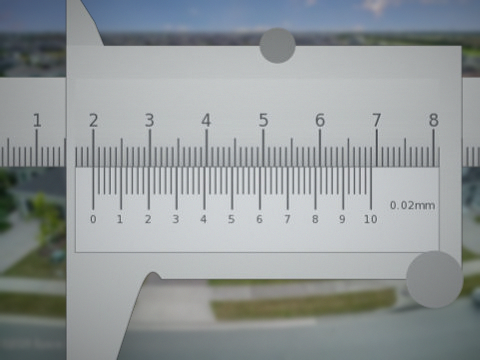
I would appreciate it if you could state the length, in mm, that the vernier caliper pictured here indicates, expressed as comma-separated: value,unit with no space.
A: 20.0,mm
